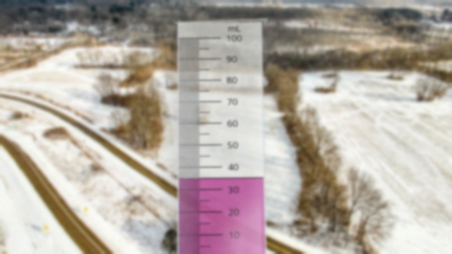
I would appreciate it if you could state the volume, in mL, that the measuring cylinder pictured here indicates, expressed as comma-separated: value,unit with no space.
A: 35,mL
